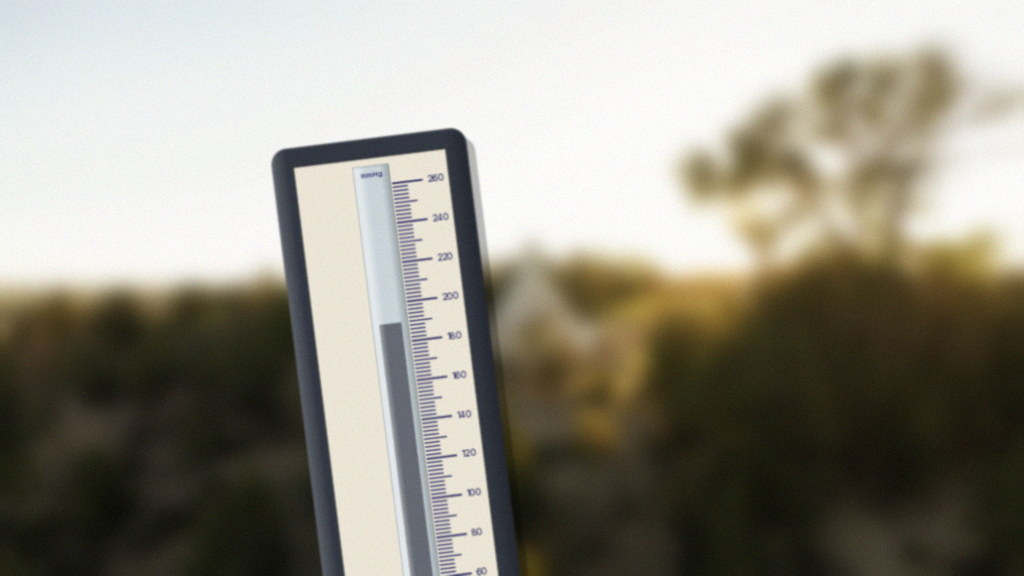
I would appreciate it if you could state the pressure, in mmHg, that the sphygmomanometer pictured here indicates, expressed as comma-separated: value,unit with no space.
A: 190,mmHg
